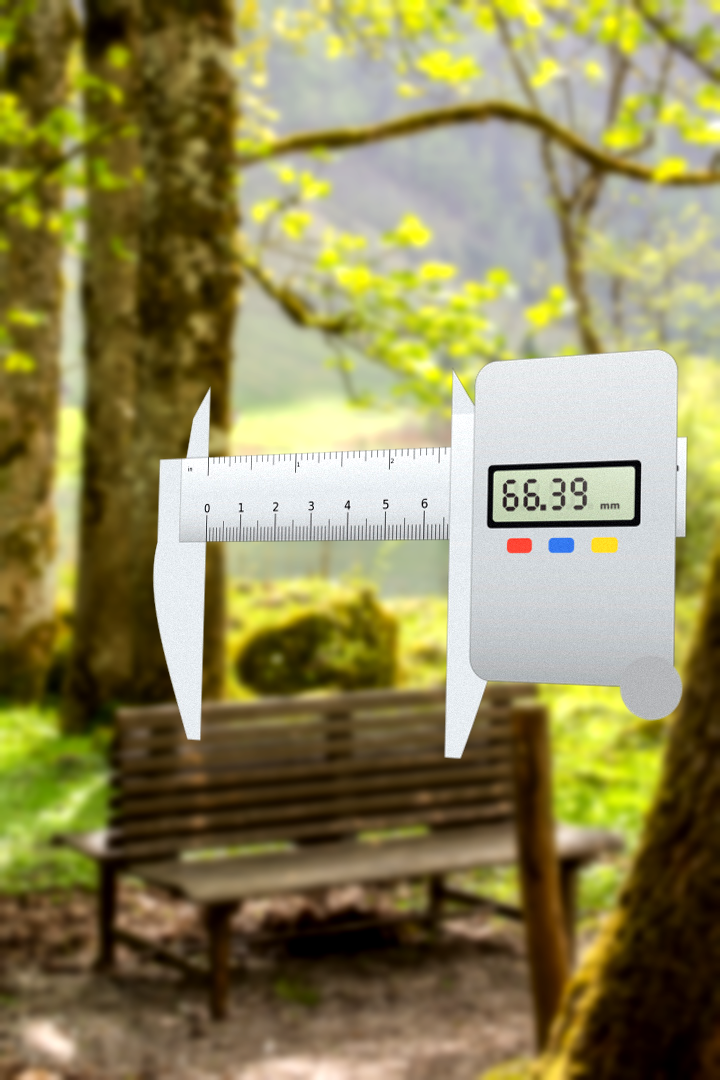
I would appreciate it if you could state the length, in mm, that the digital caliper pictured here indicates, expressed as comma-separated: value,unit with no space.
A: 66.39,mm
